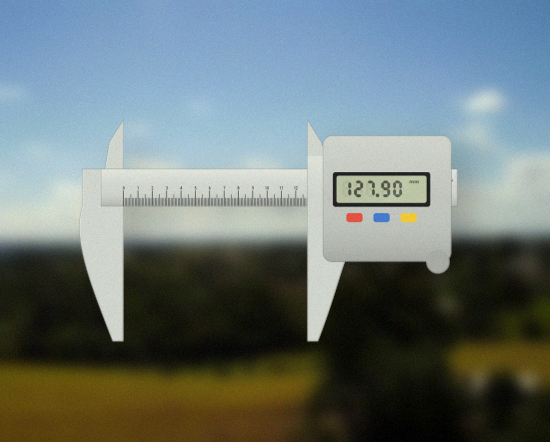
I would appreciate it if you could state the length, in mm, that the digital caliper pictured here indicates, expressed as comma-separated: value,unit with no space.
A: 127.90,mm
